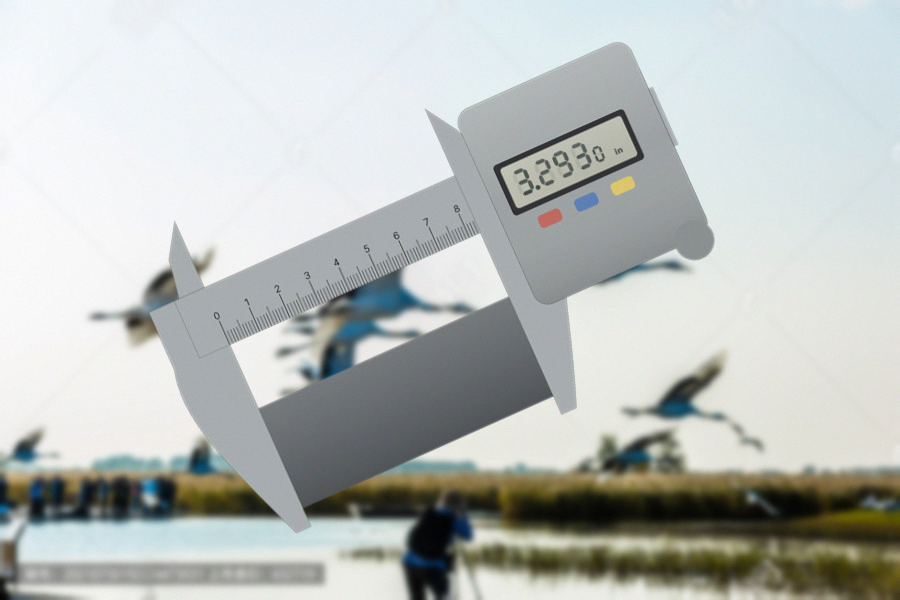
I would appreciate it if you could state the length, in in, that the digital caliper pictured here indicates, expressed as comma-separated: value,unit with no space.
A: 3.2930,in
